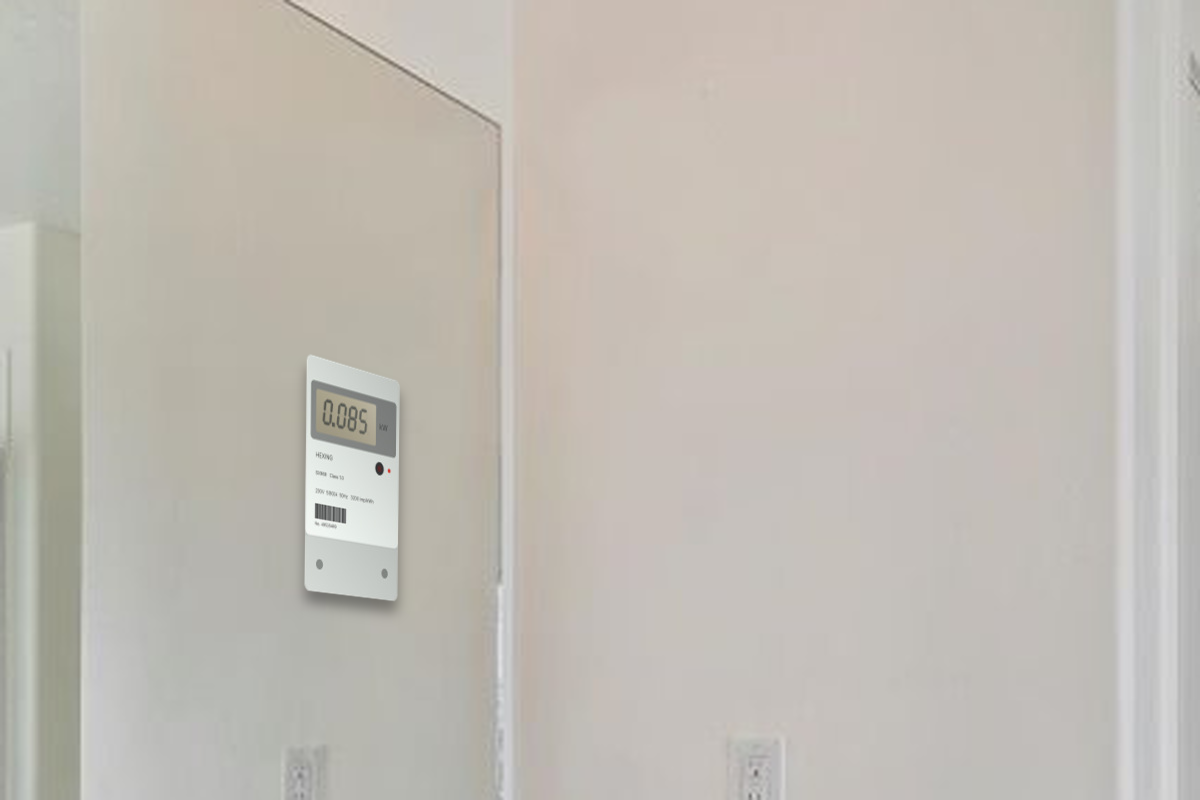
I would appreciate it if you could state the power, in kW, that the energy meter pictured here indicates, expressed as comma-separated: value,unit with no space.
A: 0.085,kW
